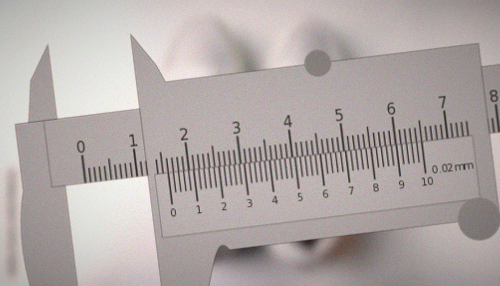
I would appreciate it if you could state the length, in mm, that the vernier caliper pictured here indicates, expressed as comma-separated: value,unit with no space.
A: 16.0,mm
